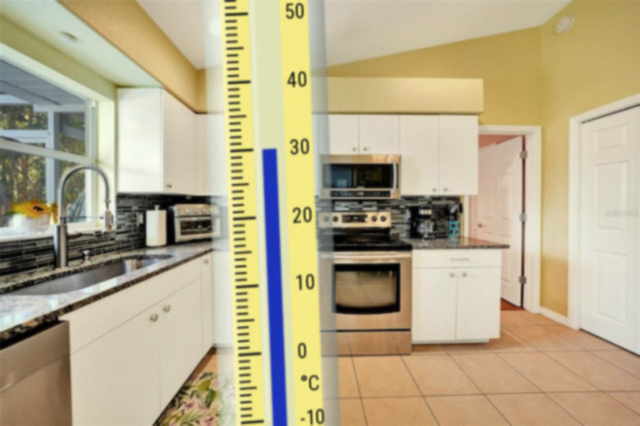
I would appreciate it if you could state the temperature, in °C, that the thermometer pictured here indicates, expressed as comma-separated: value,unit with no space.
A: 30,°C
